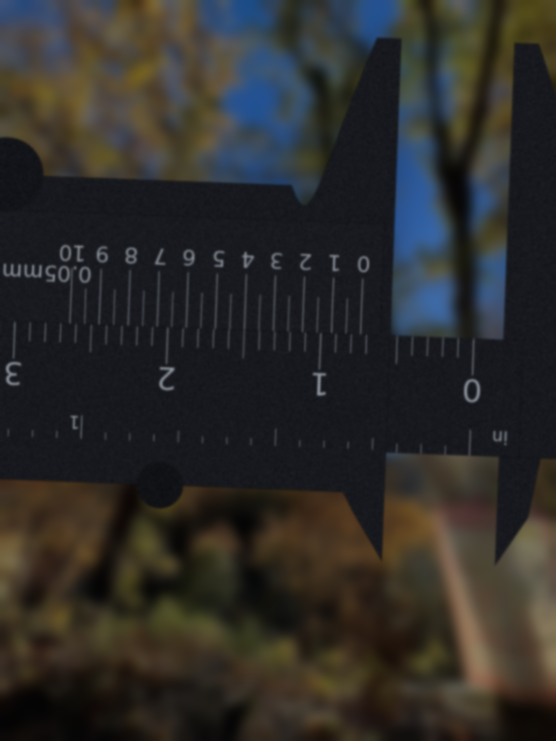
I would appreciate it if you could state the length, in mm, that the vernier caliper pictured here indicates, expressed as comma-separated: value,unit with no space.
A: 7.4,mm
